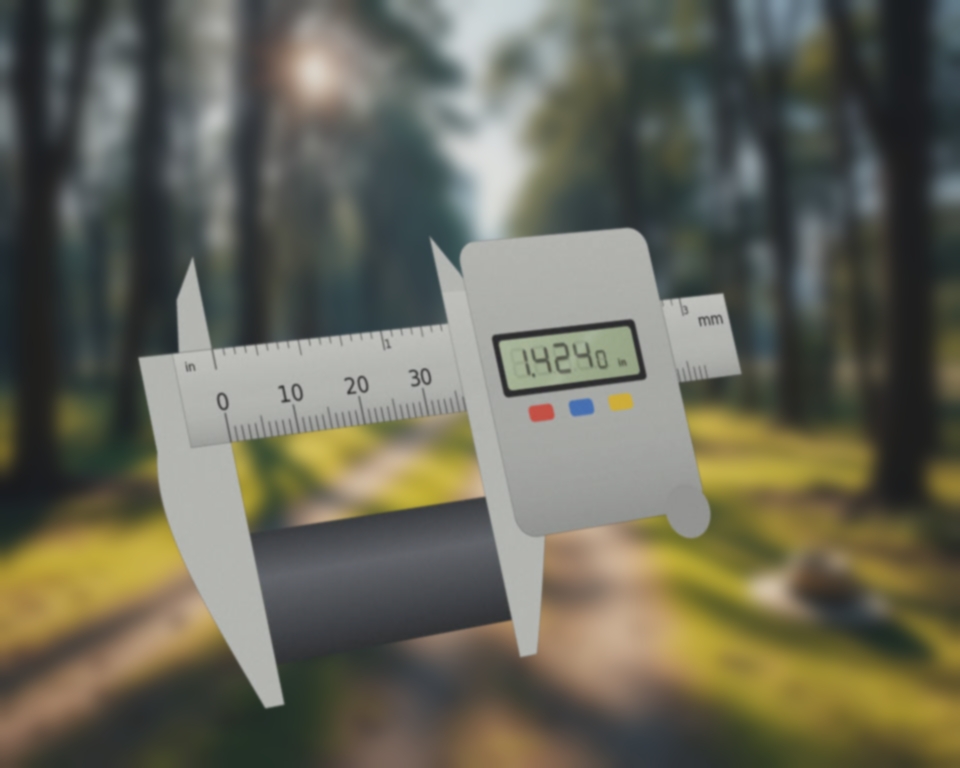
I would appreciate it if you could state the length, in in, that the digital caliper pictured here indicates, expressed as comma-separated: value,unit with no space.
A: 1.4240,in
